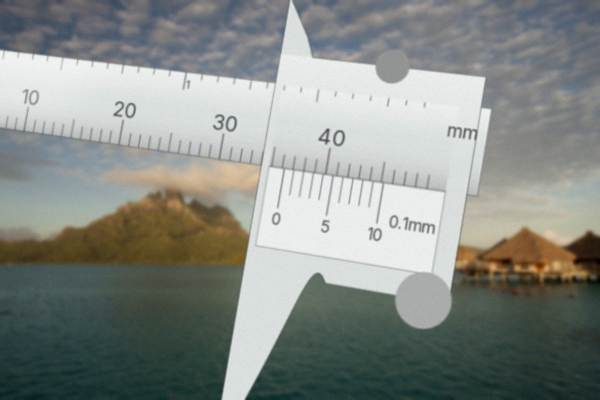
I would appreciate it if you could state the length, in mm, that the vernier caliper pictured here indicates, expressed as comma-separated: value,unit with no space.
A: 36.2,mm
